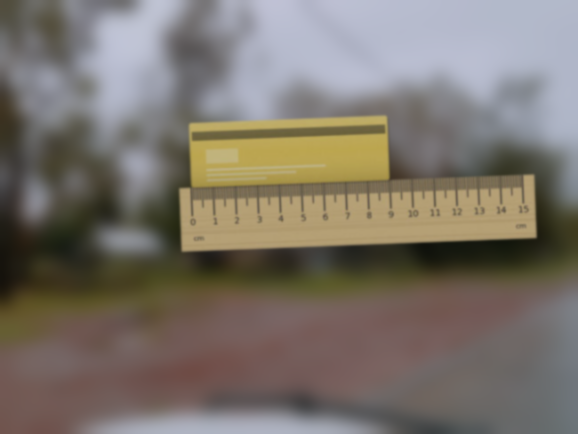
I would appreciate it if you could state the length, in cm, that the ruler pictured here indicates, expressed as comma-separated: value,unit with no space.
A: 9,cm
